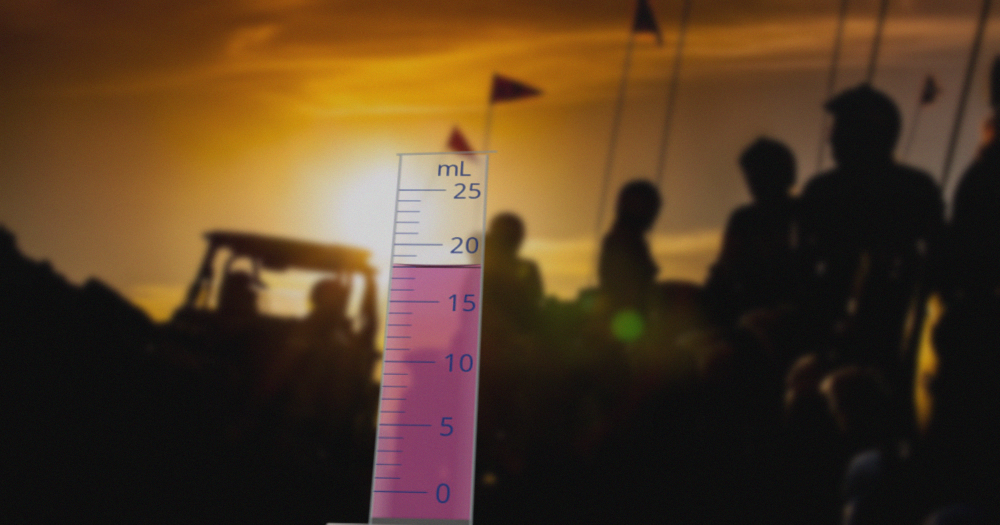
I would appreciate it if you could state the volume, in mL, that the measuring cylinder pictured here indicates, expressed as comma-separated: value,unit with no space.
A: 18,mL
